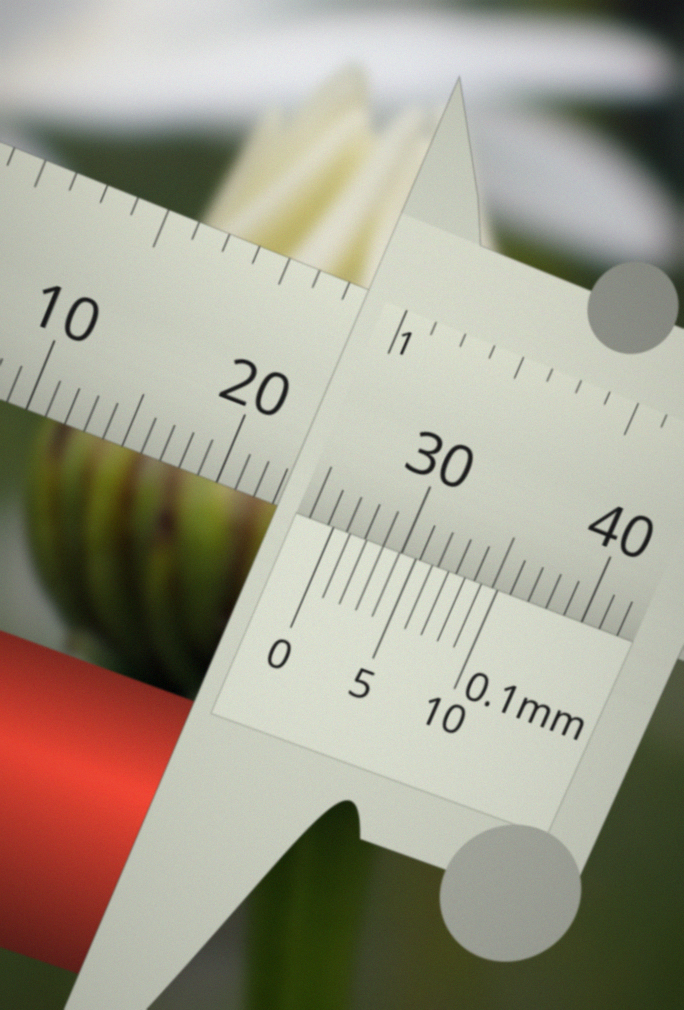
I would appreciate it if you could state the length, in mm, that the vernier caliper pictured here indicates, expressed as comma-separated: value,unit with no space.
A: 26.3,mm
